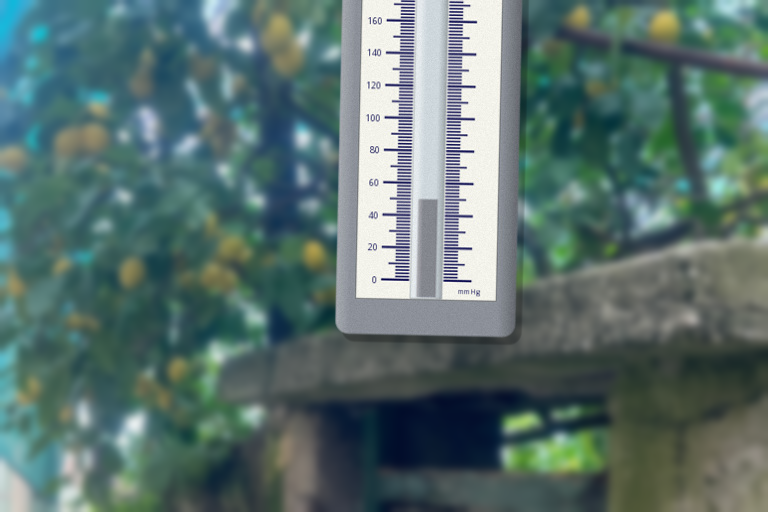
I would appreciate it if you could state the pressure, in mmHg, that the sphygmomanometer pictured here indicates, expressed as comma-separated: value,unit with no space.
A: 50,mmHg
